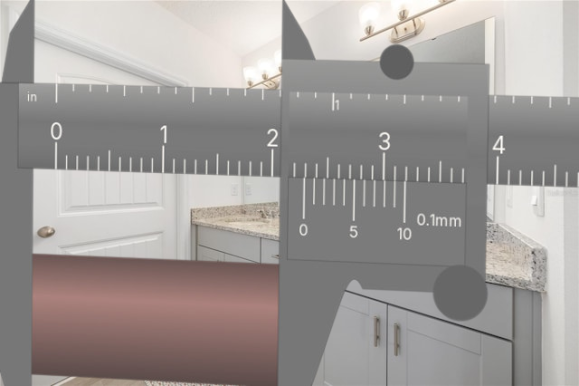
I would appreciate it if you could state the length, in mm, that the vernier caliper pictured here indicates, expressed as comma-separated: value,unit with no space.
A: 22.9,mm
